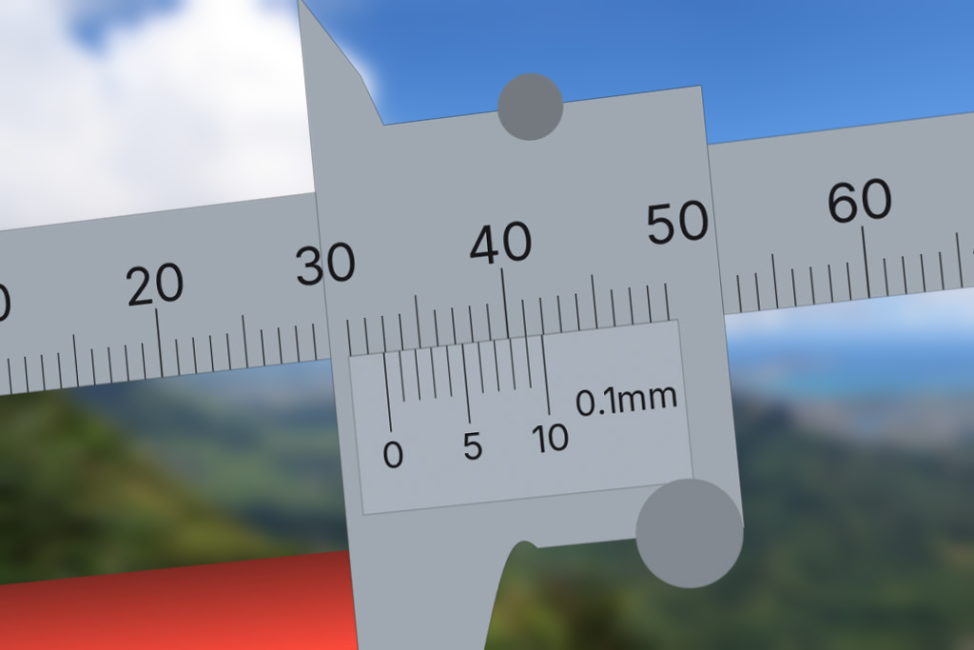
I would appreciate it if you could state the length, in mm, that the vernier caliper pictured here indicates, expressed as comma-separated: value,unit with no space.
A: 32.9,mm
